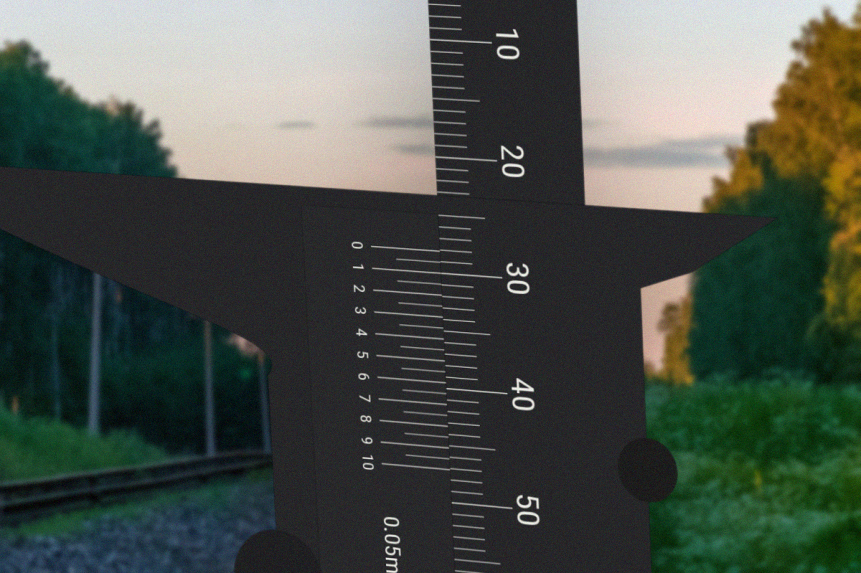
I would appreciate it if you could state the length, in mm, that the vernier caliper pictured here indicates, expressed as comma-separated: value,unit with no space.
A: 28.1,mm
